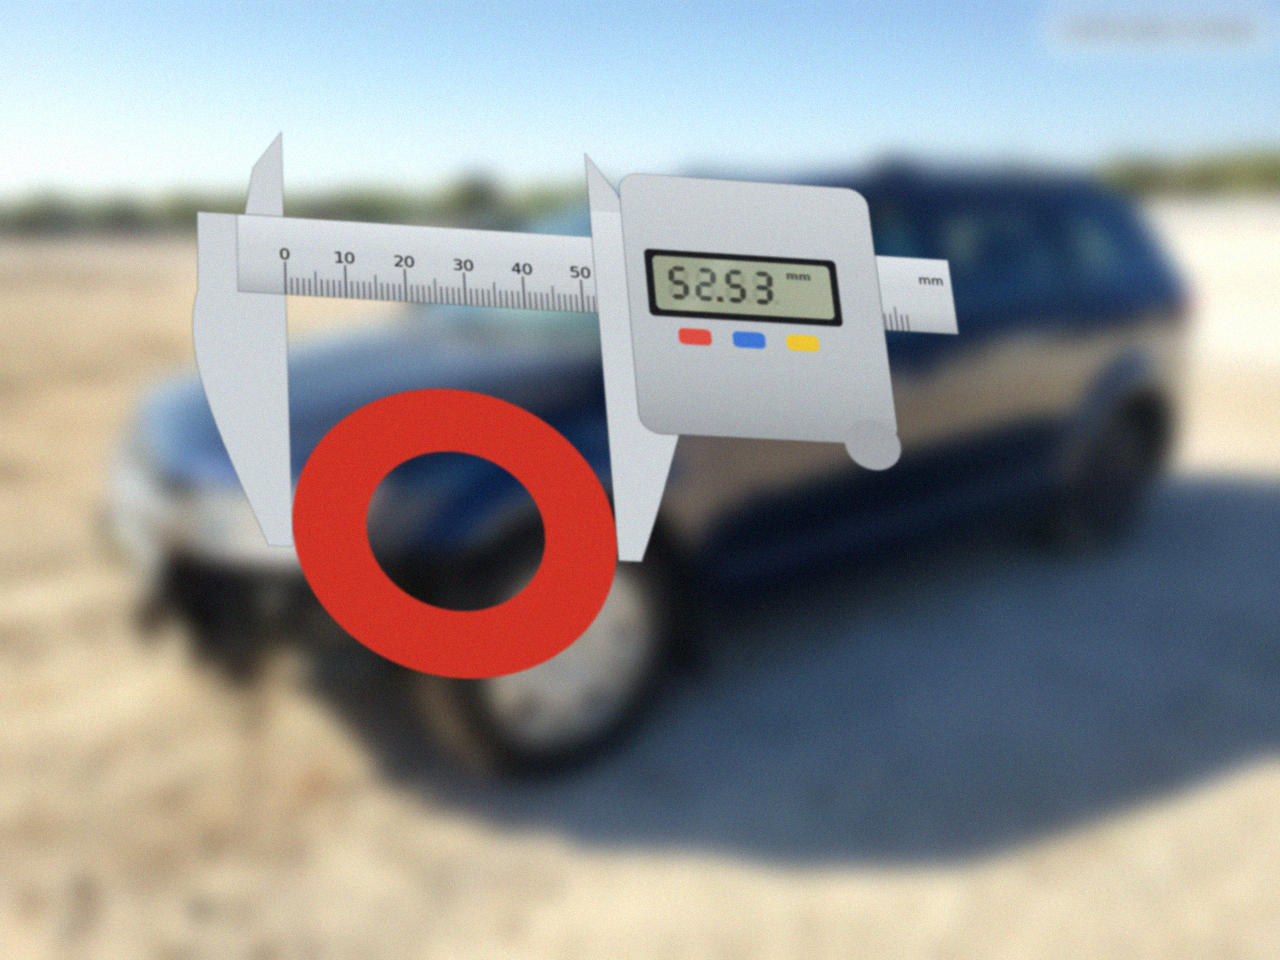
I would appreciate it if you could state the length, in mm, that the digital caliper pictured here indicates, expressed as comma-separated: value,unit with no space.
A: 52.53,mm
